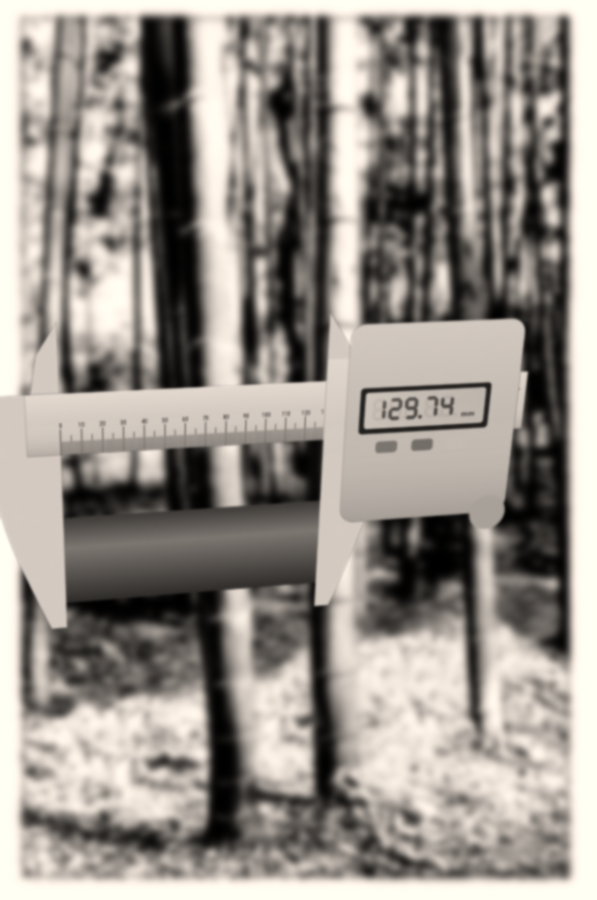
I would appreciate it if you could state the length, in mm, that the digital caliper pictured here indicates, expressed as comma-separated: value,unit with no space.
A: 129.74,mm
